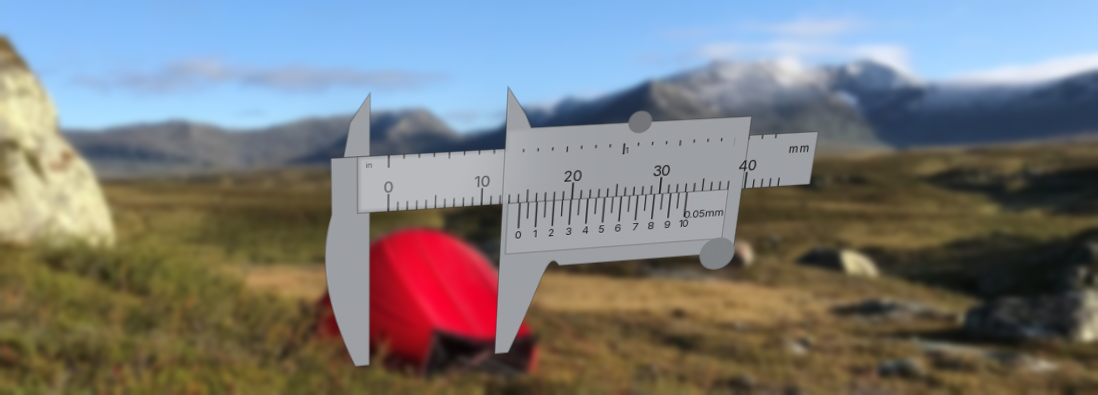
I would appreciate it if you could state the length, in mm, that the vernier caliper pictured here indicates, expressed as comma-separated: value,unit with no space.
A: 14.2,mm
